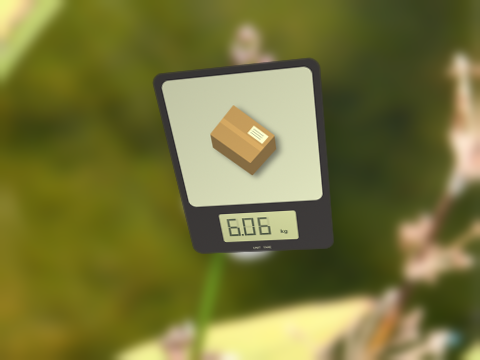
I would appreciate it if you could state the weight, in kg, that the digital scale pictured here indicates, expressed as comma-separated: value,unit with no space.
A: 6.06,kg
